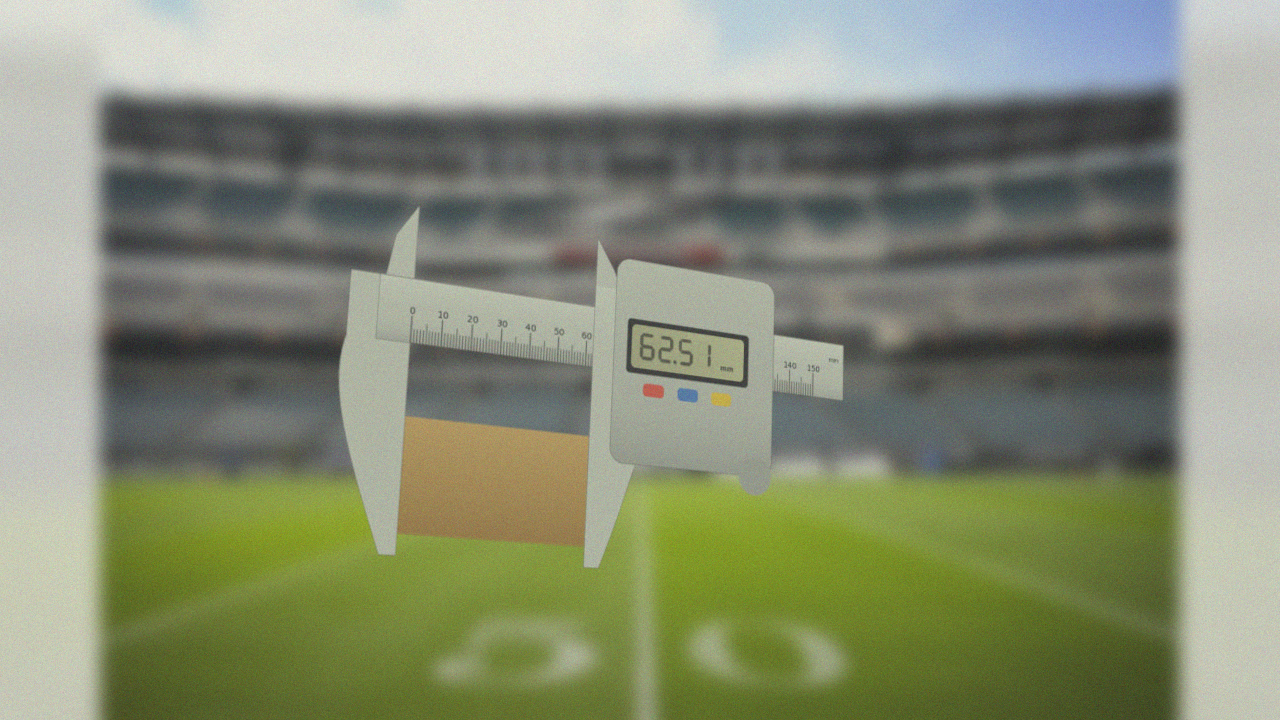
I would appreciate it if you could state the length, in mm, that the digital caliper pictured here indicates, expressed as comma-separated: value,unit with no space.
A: 62.51,mm
